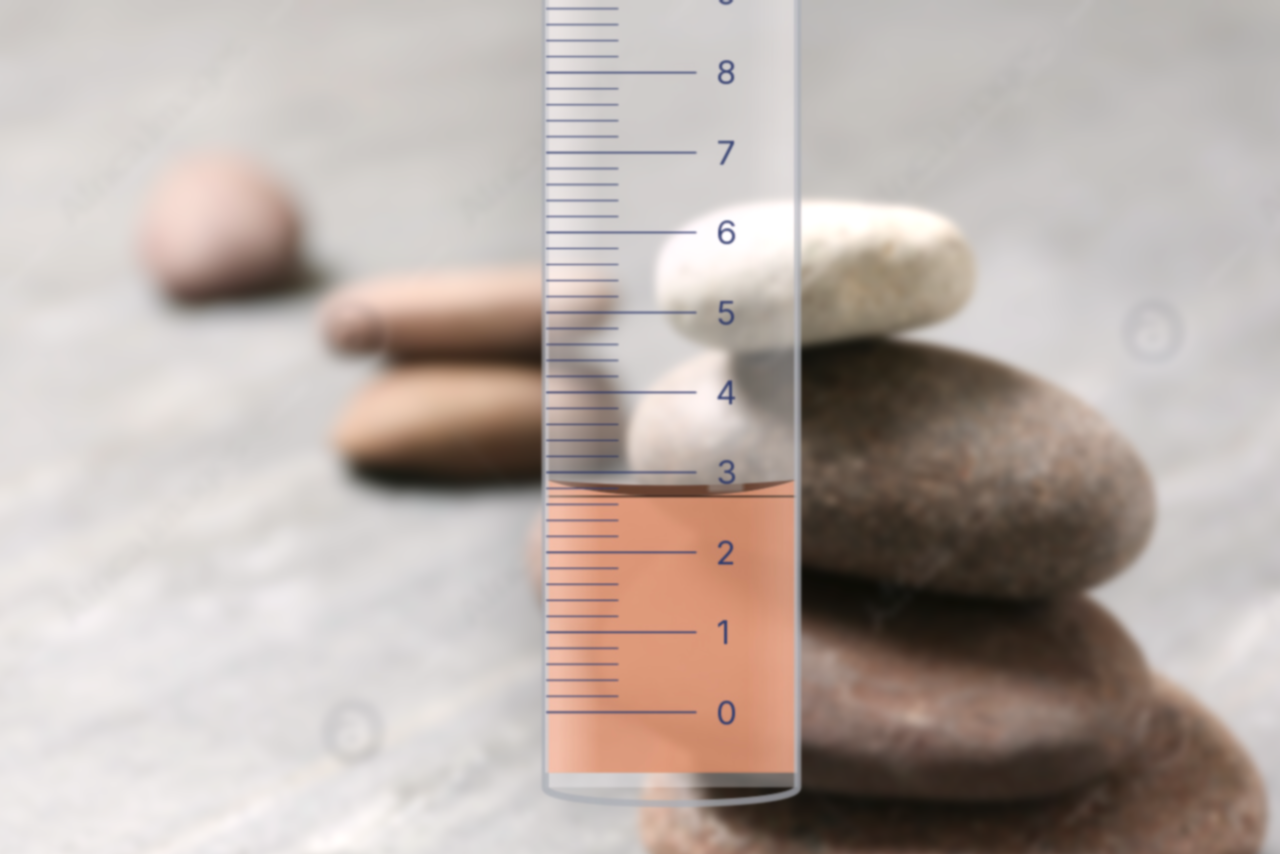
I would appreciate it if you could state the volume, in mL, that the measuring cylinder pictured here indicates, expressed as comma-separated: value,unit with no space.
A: 2.7,mL
